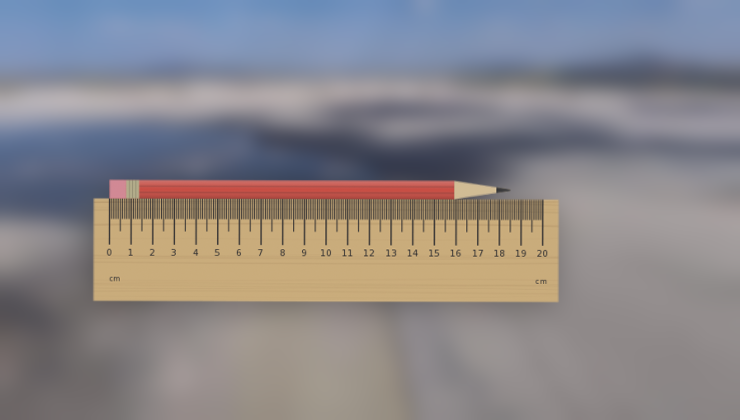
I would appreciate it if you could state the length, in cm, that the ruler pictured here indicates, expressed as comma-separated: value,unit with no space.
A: 18.5,cm
